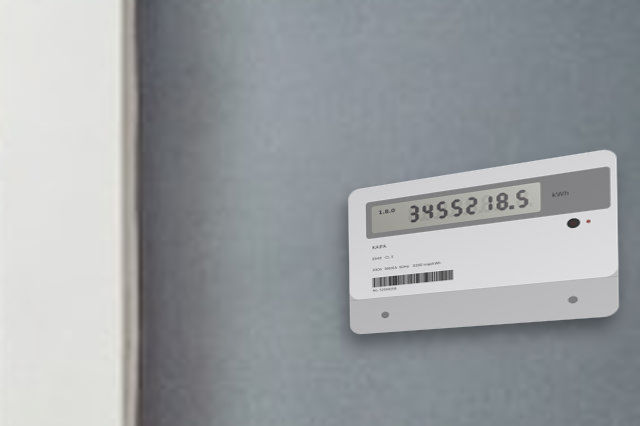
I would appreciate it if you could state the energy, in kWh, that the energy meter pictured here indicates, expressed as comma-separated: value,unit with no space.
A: 3455218.5,kWh
